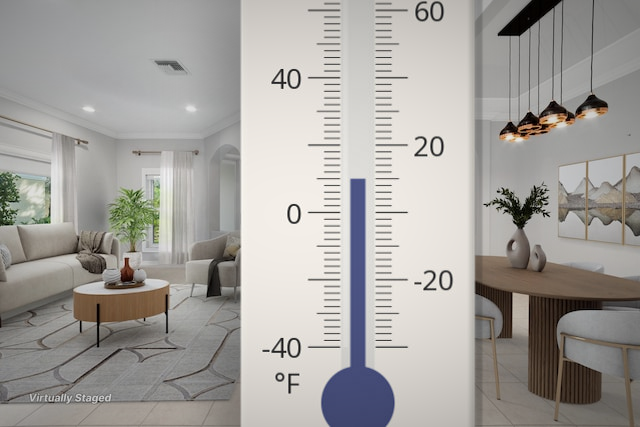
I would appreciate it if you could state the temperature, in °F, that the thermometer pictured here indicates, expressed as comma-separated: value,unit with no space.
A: 10,°F
